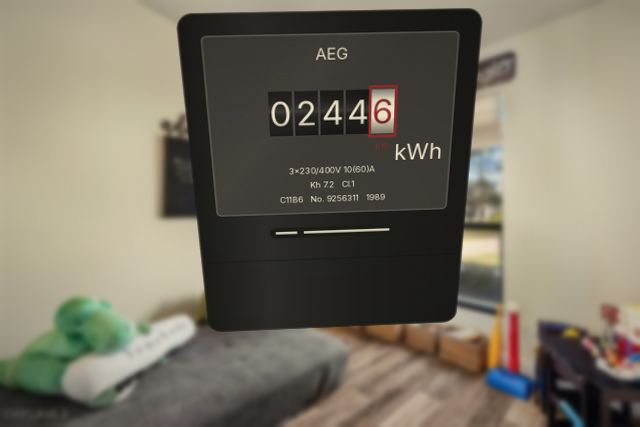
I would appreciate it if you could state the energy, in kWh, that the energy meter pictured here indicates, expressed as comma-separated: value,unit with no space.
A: 244.6,kWh
